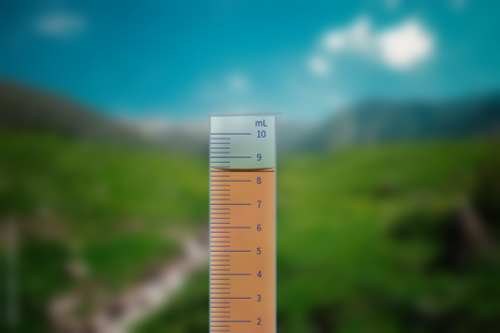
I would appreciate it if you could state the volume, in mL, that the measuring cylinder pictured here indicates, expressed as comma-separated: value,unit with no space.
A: 8.4,mL
